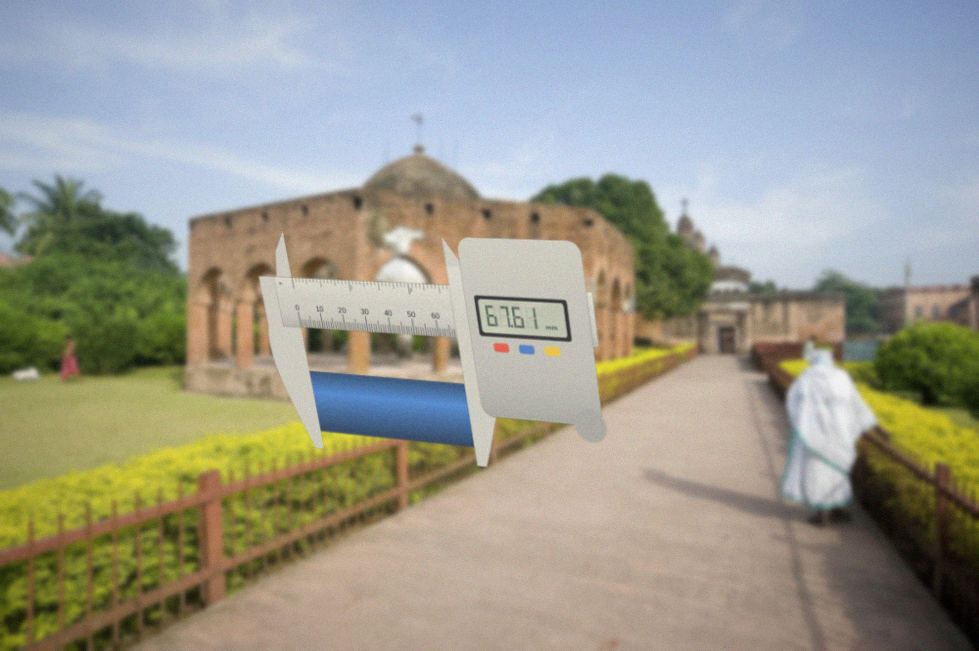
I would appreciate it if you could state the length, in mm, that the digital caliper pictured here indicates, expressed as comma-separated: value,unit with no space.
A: 67.61,mm
